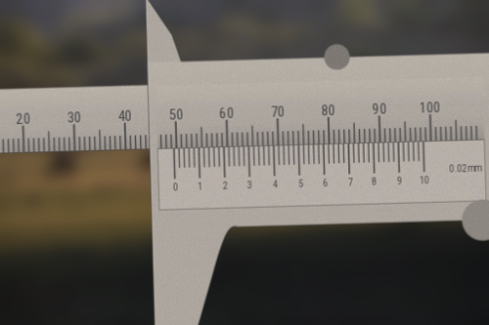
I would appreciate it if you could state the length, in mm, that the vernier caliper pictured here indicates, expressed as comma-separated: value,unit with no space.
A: 49.5,mm
